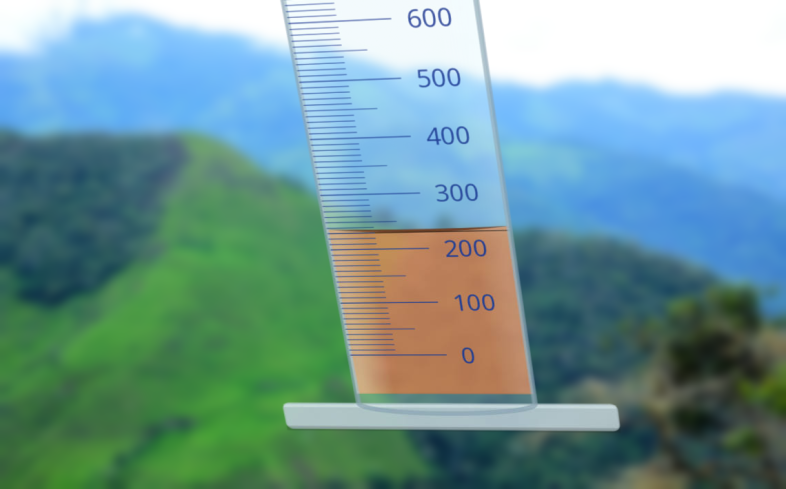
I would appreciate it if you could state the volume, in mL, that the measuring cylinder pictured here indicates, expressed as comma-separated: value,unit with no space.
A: 230,mL
